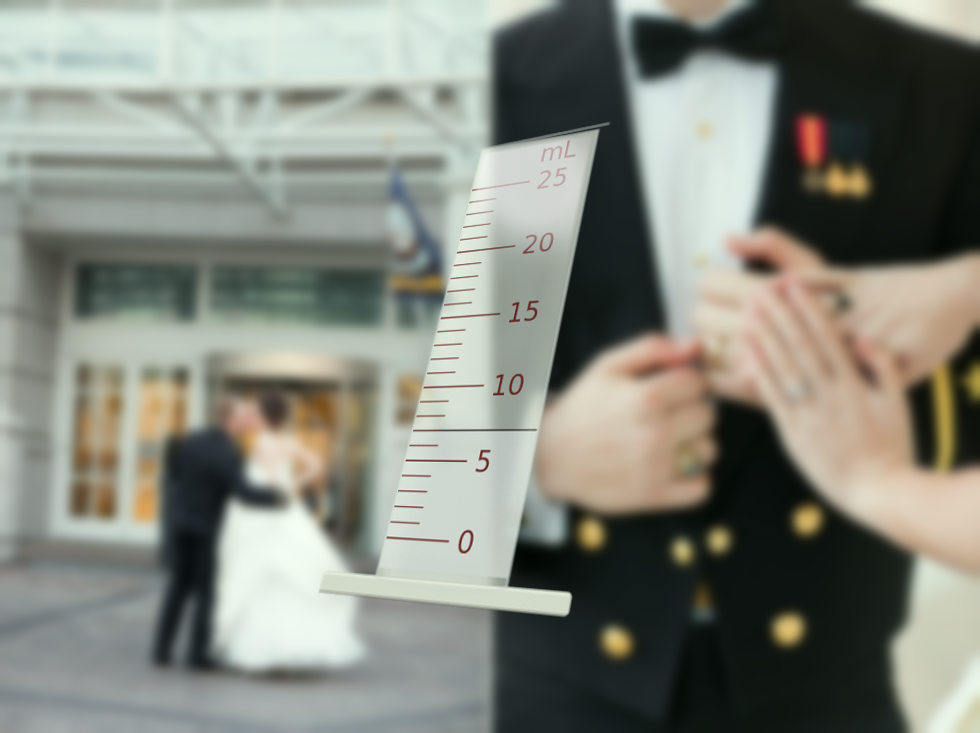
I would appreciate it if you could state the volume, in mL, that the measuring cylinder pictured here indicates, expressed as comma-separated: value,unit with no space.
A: 7,mL
